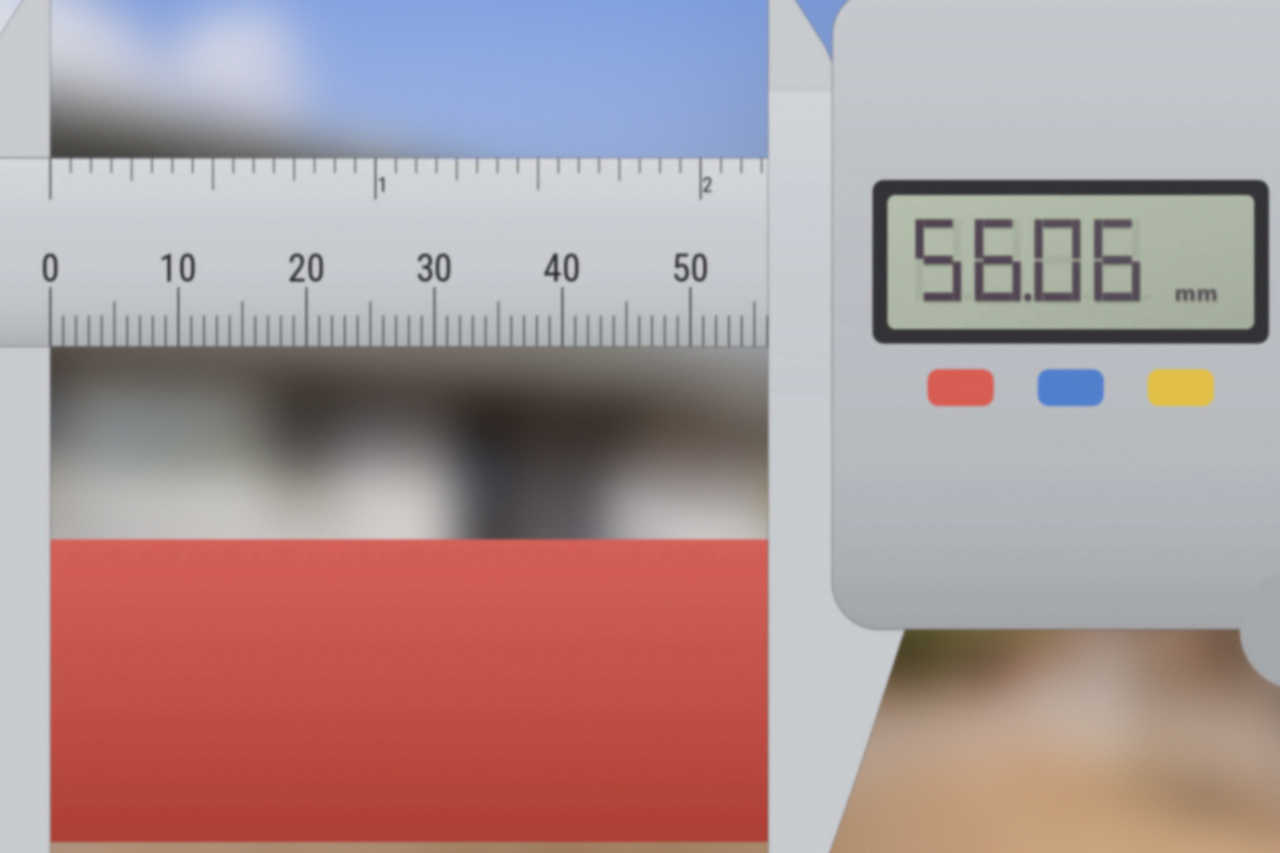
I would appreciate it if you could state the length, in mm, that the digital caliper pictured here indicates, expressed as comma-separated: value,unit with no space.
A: 56.06,mm
